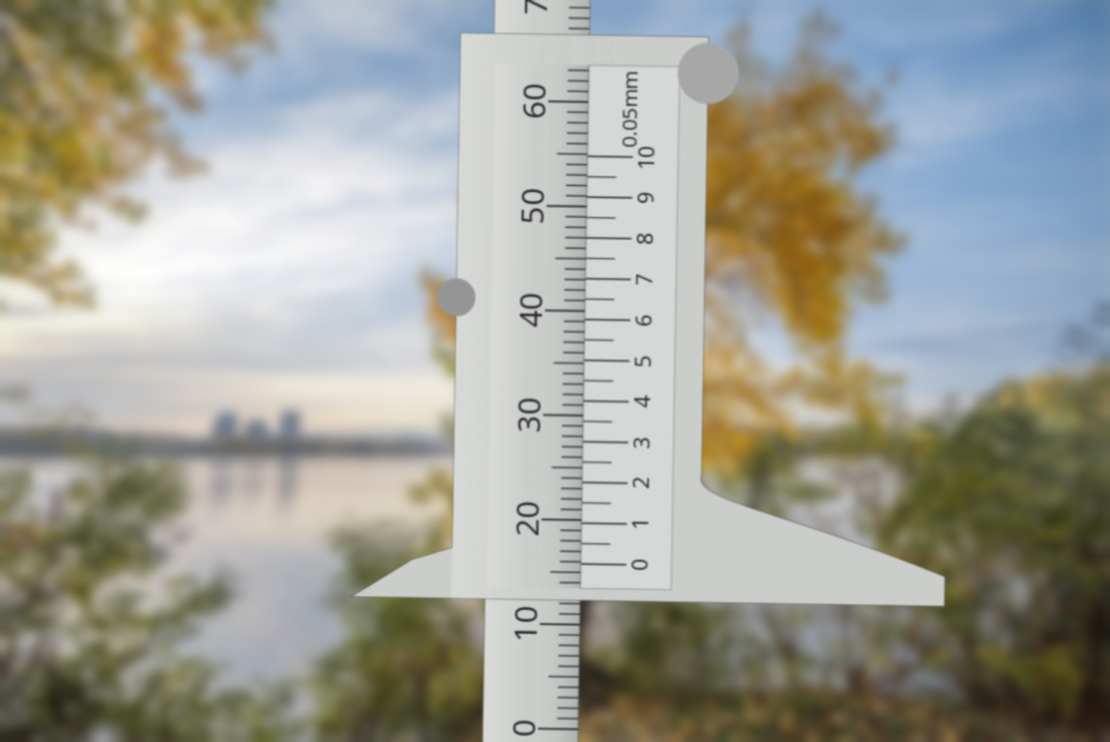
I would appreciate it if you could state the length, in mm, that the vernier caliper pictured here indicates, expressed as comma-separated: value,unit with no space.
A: 15.8,mm
